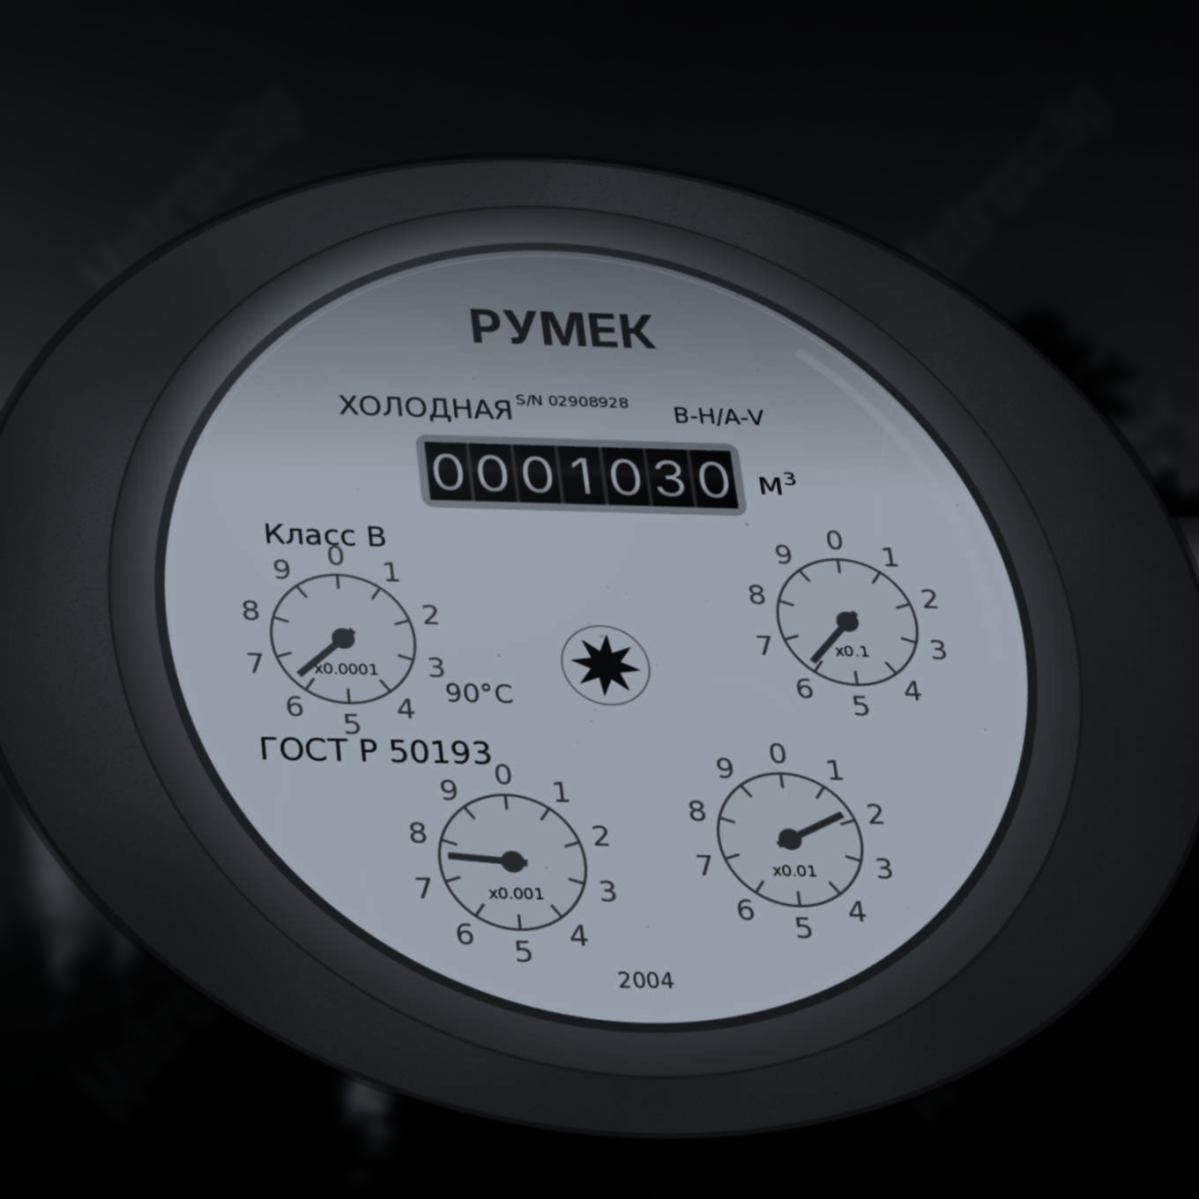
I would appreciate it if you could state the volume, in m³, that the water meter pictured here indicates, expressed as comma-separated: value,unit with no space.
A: 1030.6176,m³
